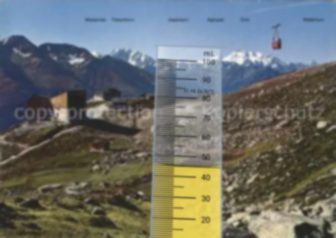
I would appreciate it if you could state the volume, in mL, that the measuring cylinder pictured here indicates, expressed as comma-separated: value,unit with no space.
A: 45,mL
